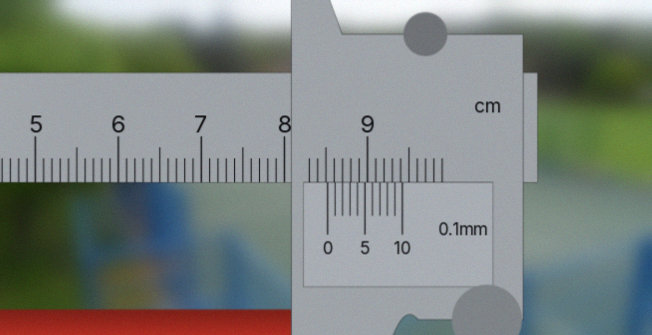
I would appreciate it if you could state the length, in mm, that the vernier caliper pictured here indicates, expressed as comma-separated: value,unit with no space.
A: 85.2,mm
